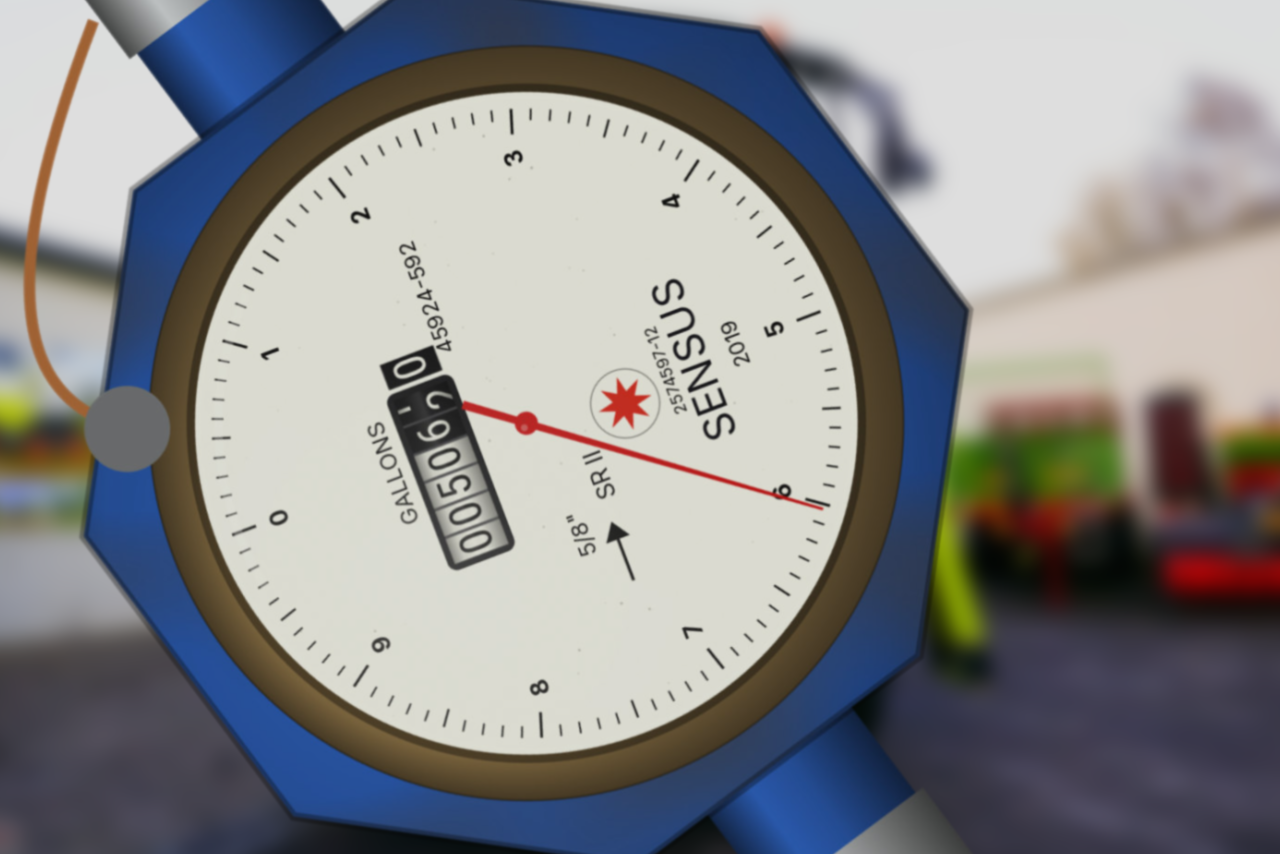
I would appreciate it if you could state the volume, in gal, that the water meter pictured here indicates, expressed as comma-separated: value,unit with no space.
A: 50616.0,gal
